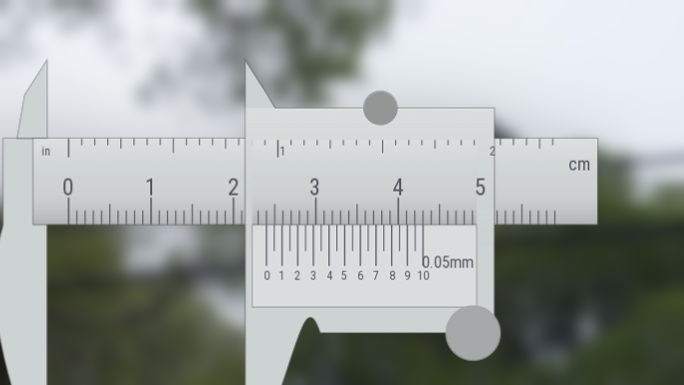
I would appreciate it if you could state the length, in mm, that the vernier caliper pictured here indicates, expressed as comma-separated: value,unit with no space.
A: 24.0,mm
